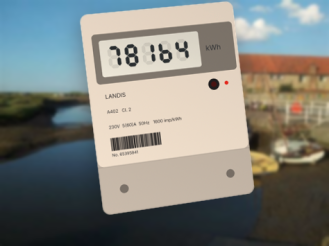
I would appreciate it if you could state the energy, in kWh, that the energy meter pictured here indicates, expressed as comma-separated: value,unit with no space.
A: 78164,kWh
